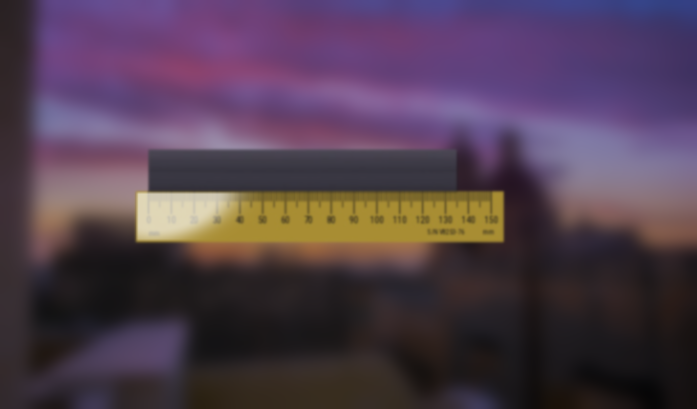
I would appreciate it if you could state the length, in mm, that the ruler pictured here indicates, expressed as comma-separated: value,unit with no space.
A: 135,mm
